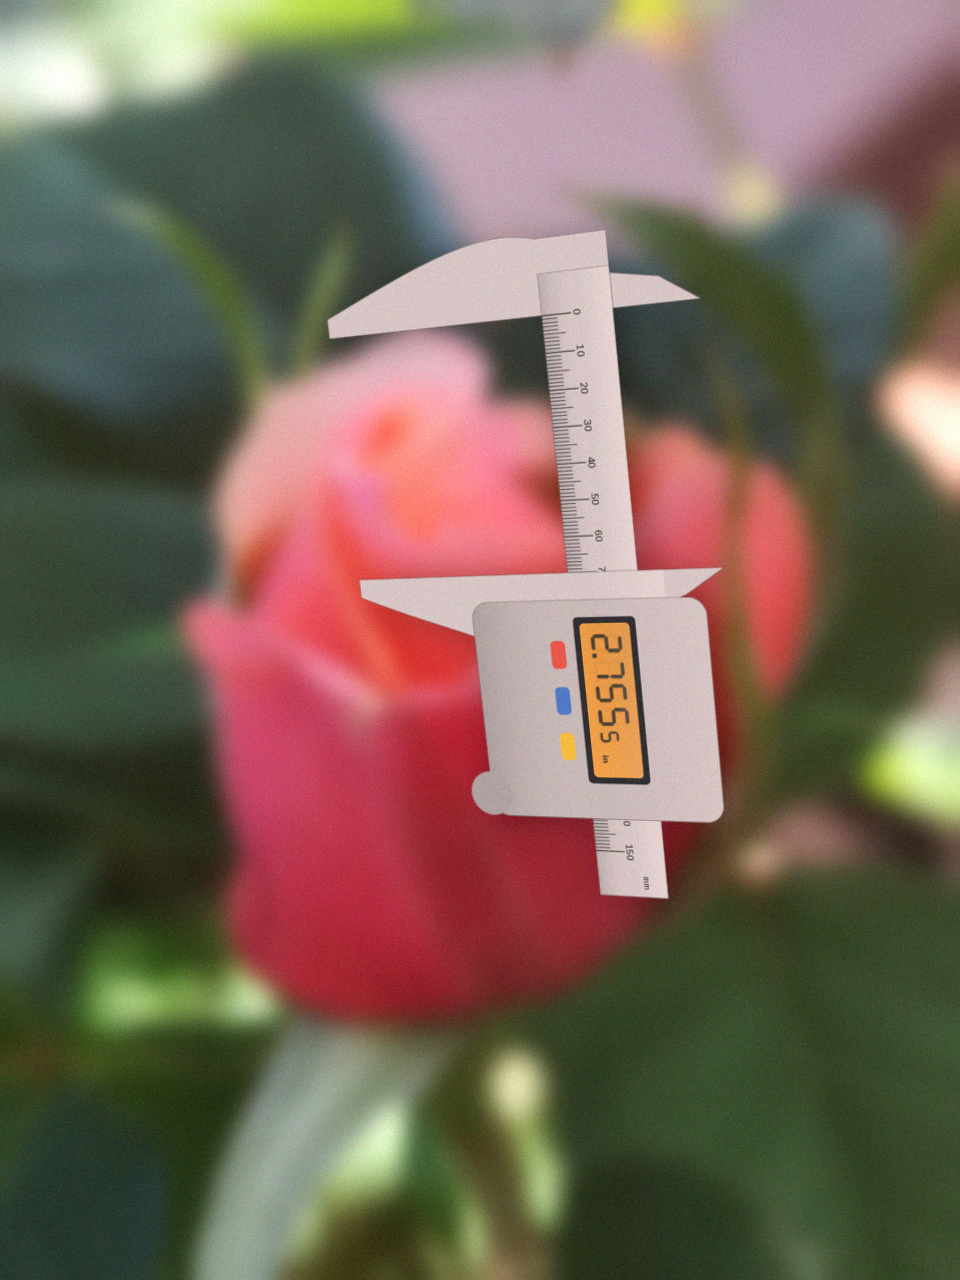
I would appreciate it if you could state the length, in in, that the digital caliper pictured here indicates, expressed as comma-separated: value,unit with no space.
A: 2.7555,in
